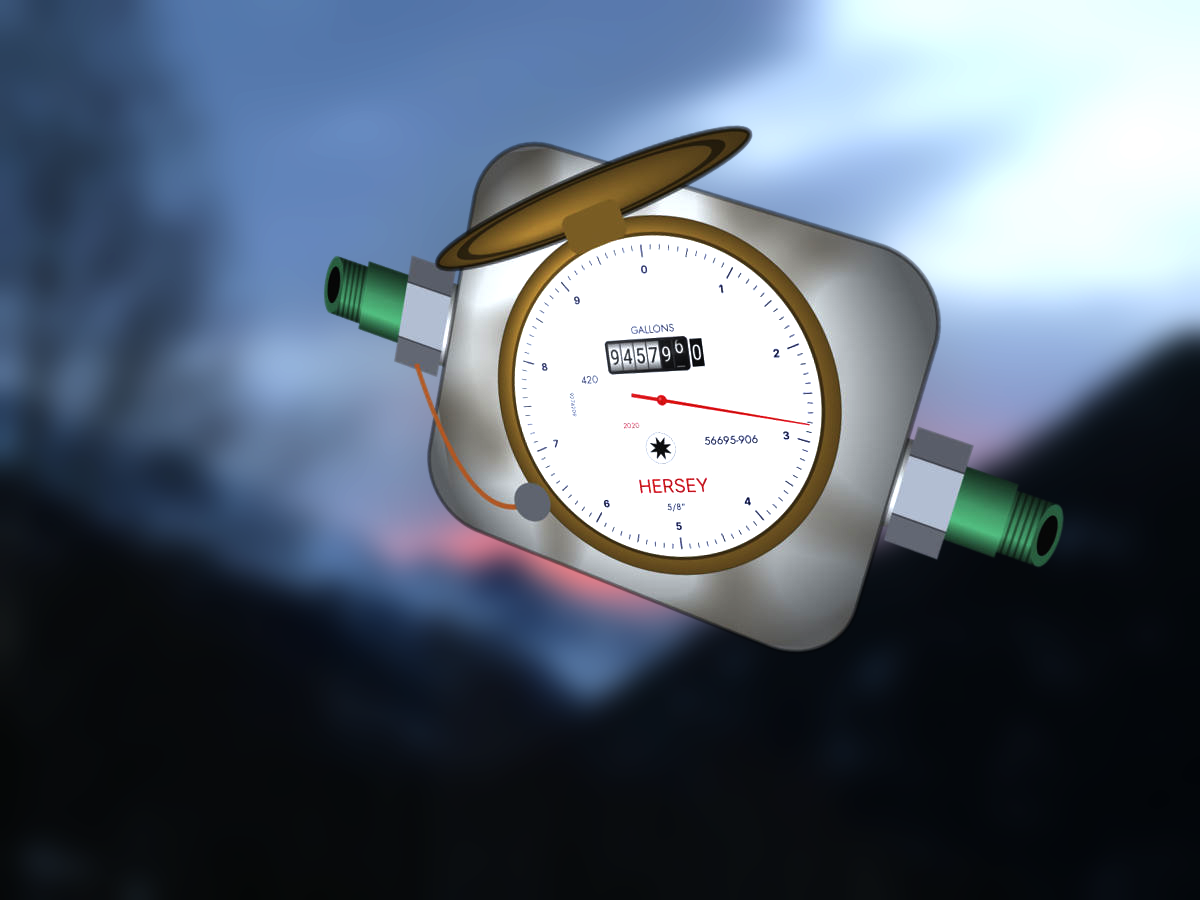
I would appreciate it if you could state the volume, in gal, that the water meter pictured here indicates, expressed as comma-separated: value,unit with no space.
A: 9457962.8,gal
